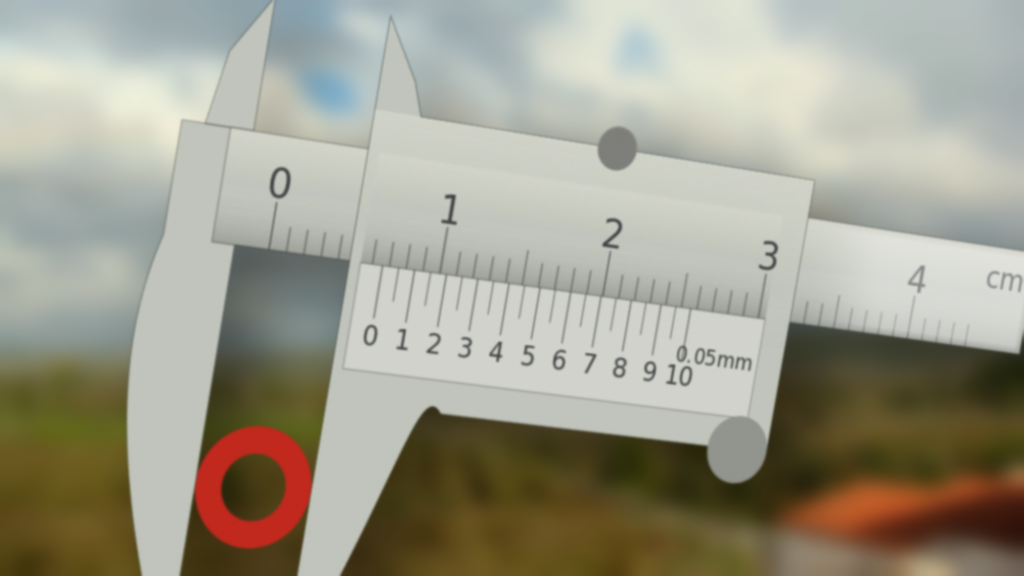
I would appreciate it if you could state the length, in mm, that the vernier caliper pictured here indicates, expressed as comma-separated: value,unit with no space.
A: 6.6,mm
